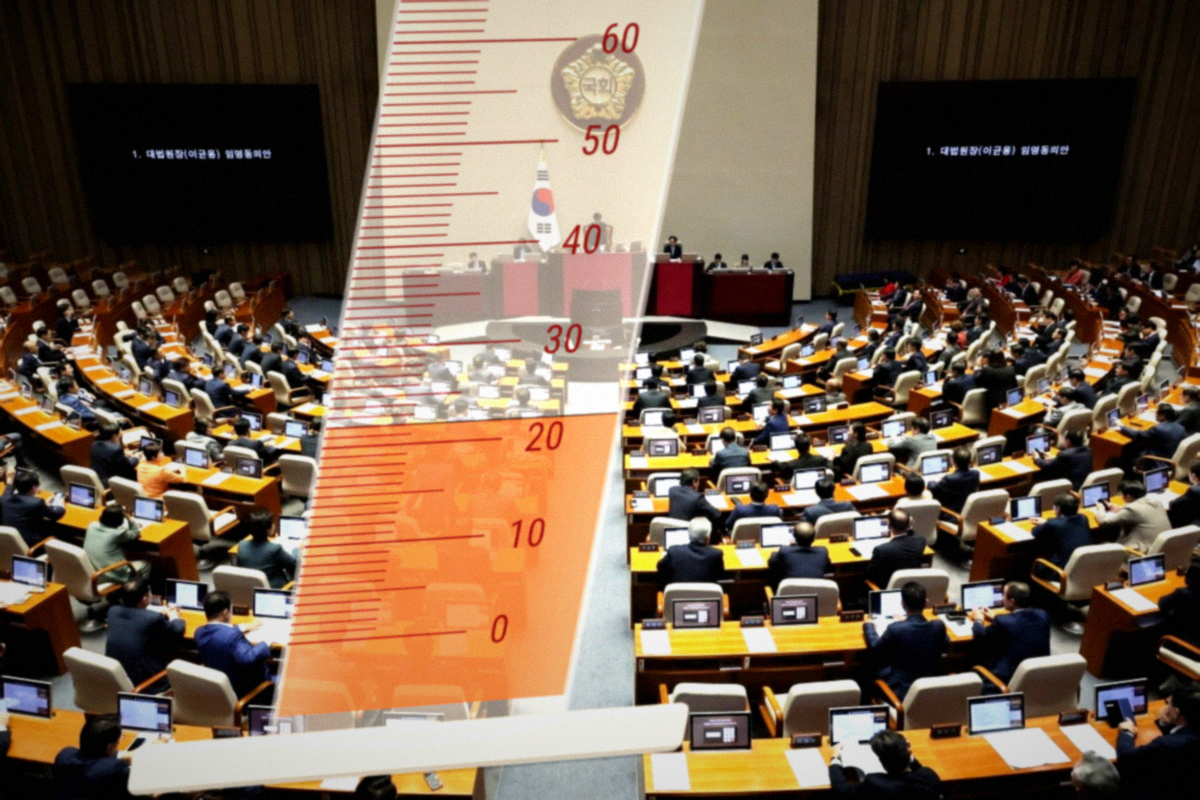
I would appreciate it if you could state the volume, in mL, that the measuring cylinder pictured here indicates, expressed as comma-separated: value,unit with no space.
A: 22,mL
